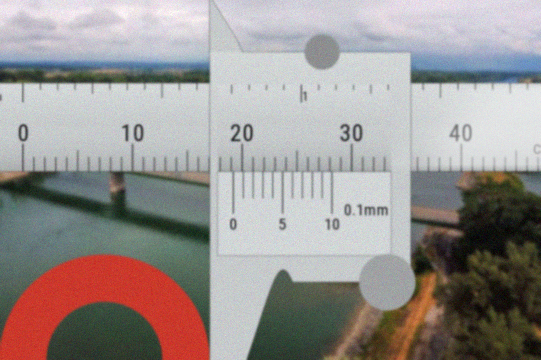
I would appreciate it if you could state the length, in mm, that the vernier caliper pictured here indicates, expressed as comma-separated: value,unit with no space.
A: 19.2,mm
